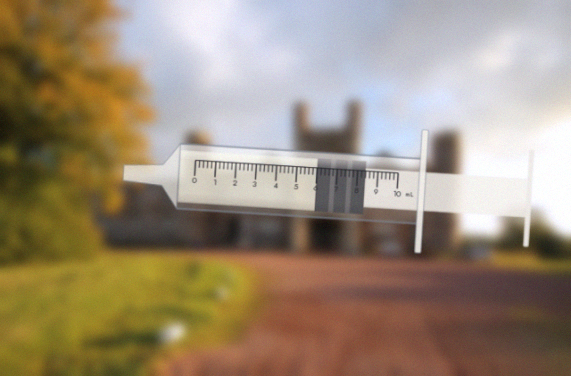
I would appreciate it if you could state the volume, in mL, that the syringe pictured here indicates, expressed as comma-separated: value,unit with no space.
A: 6,mL
